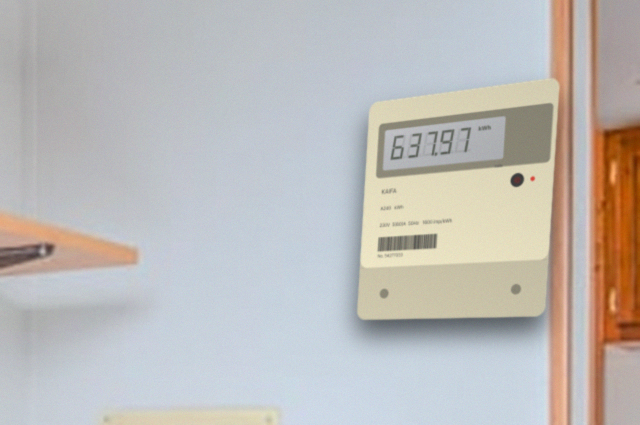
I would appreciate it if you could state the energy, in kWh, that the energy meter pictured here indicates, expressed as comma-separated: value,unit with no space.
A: 637.97,kWh
